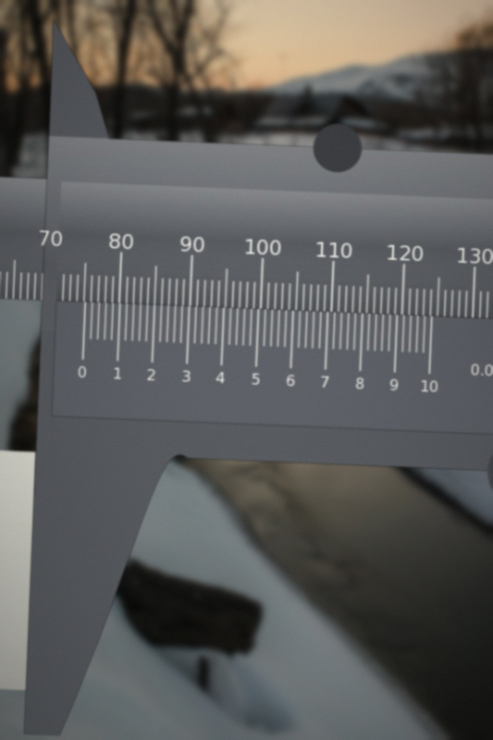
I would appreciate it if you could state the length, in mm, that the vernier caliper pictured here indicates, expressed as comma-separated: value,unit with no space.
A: 75.2,mm
